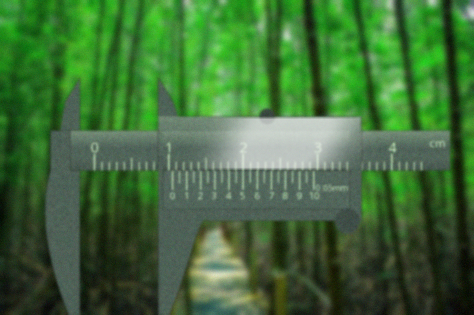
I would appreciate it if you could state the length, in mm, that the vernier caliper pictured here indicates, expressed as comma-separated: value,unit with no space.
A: 10.5,mm
